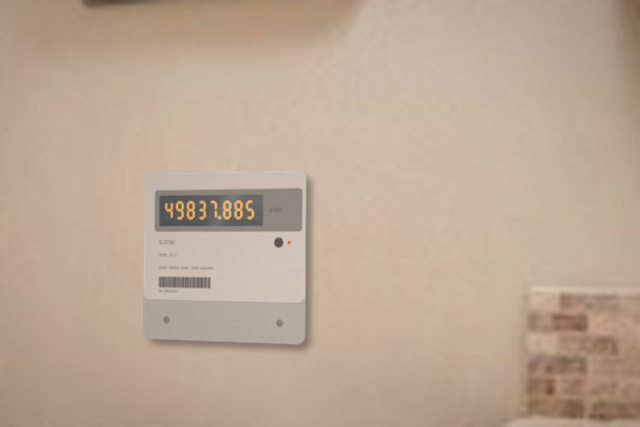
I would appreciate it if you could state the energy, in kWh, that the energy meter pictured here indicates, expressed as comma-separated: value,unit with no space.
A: 49837.885,kWh
